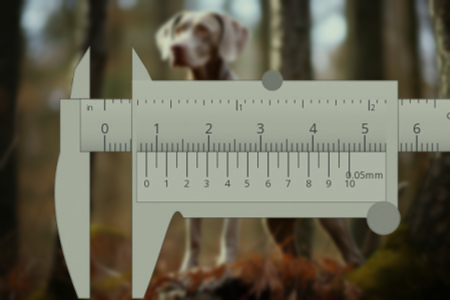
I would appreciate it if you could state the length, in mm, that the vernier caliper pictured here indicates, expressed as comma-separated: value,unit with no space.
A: 8.0,mm
